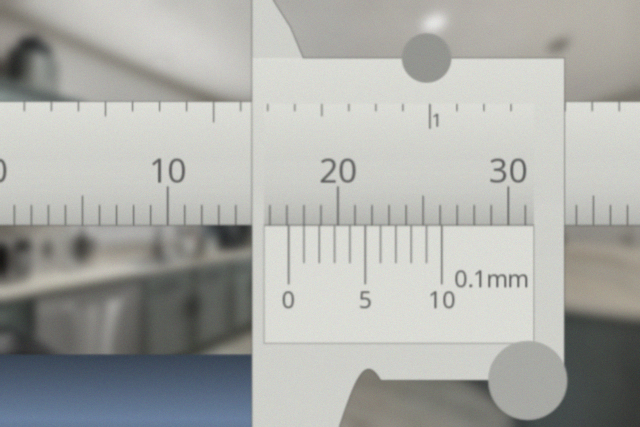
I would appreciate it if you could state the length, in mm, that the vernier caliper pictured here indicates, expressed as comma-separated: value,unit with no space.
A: 17.1,mm
